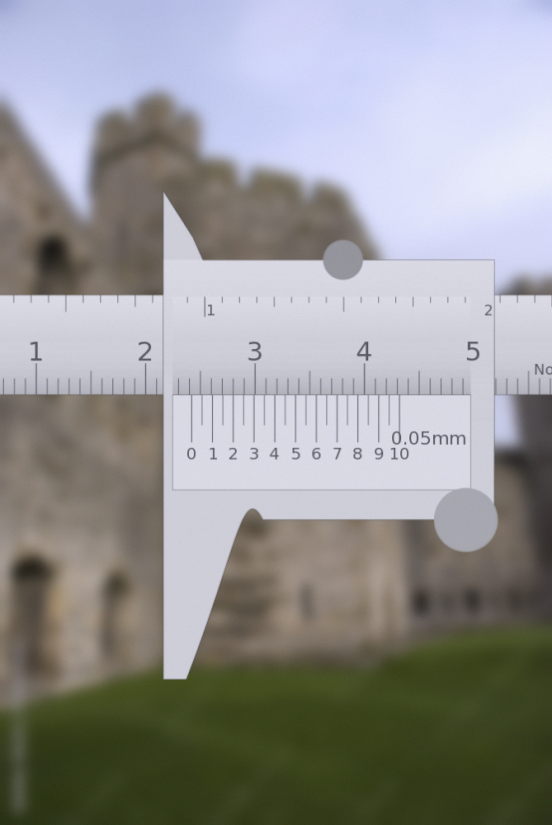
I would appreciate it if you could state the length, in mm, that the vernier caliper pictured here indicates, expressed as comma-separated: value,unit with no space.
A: 24.2,mm
